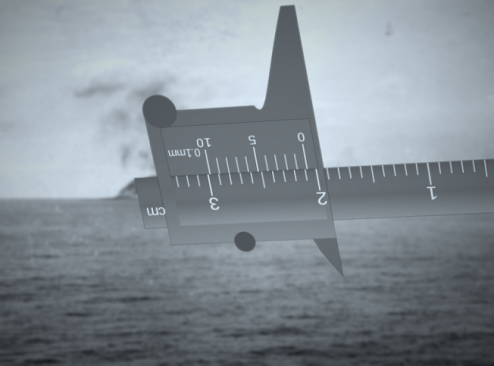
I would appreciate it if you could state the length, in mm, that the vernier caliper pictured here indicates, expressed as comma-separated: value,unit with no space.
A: 20.8,mm
